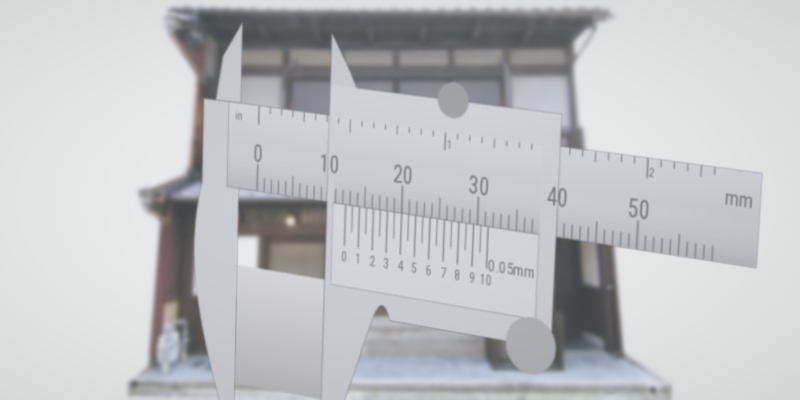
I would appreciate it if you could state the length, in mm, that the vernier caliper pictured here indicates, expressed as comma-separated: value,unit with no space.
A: 12.4,mm
